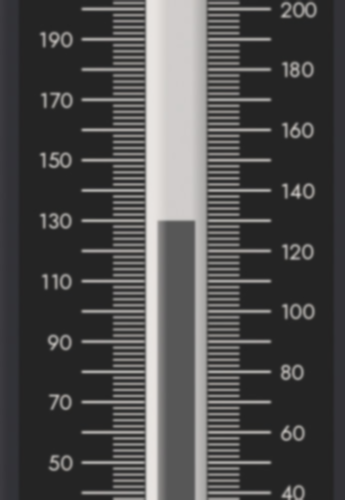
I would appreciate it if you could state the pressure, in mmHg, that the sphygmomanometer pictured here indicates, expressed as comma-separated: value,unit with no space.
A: 130,mmHg
